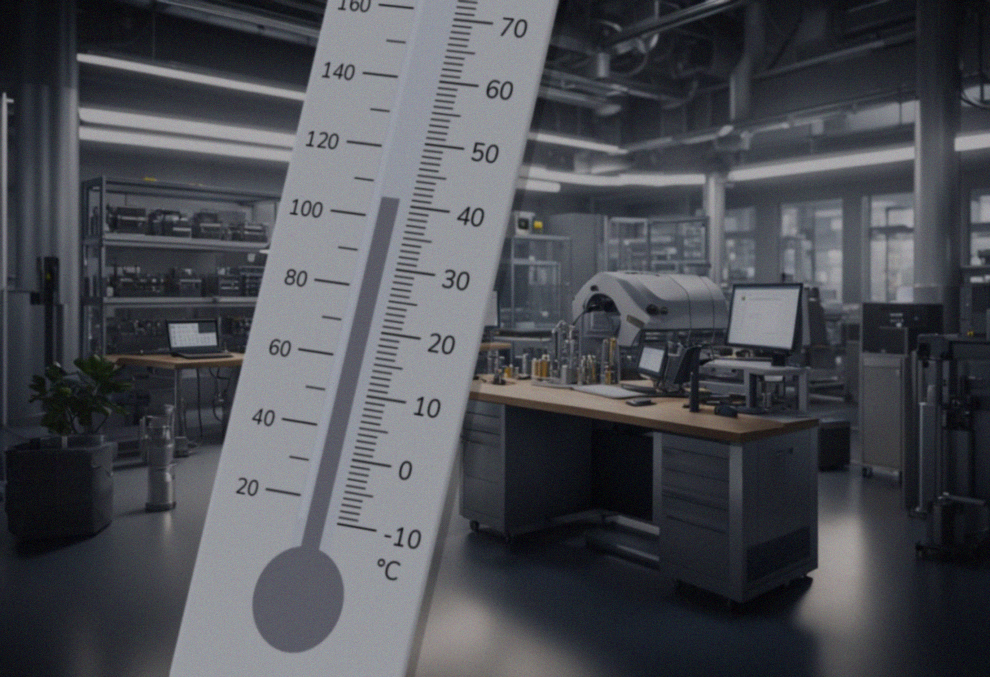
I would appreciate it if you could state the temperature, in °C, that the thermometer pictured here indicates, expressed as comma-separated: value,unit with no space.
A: 41,°C
